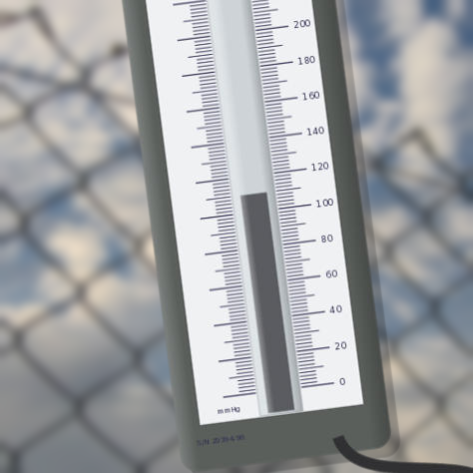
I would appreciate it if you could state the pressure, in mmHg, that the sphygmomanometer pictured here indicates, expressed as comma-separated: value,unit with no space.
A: 110,mmHg
